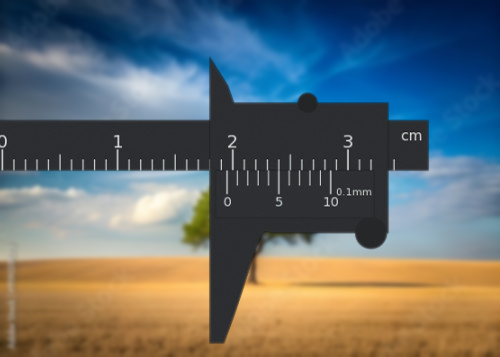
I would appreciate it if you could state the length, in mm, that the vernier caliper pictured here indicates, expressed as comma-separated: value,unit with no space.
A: 19.5,mm
